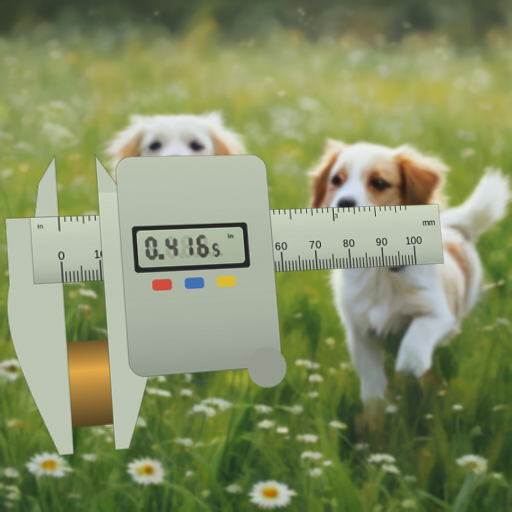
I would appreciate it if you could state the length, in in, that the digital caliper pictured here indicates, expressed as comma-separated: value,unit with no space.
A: 0.4165,in
